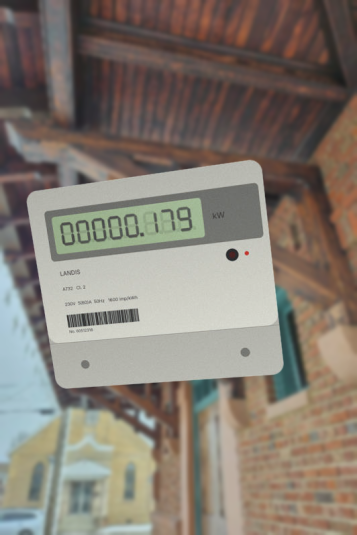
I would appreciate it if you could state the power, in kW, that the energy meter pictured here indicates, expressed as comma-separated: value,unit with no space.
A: 0.179,kW
